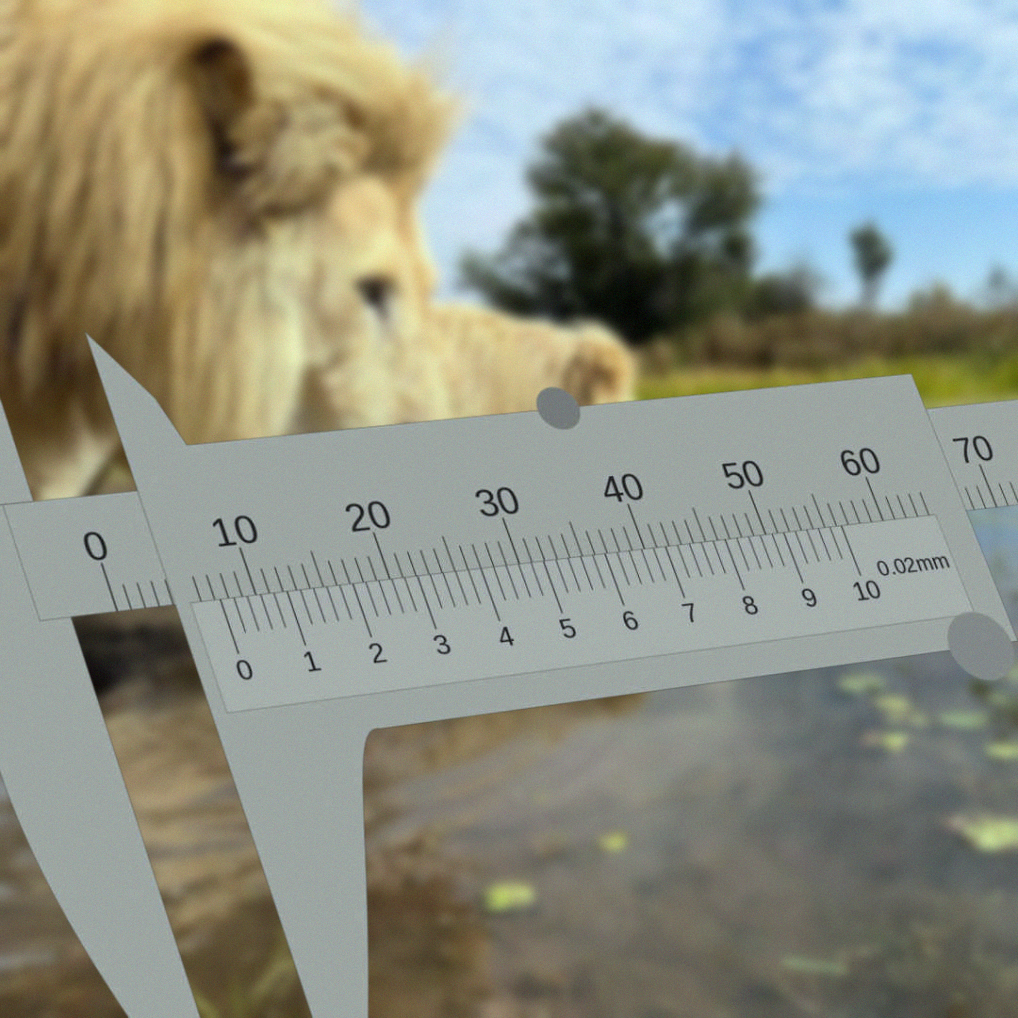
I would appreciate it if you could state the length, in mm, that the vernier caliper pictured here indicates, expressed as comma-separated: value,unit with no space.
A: 7.4,mm
